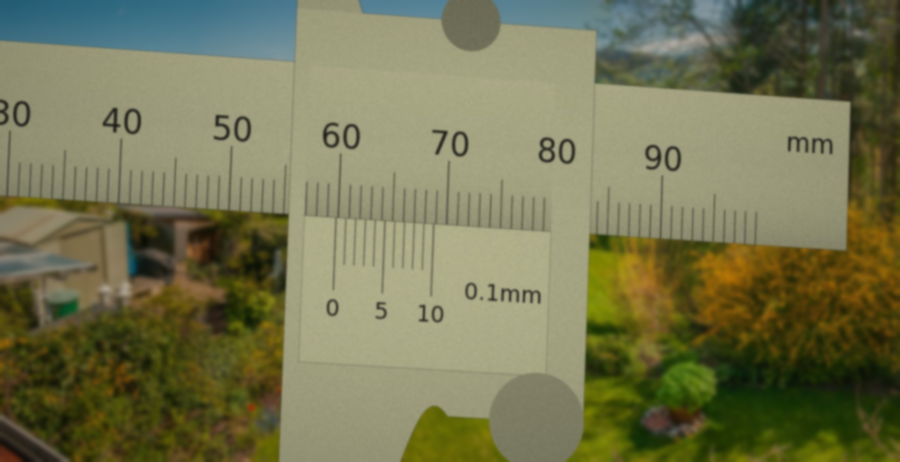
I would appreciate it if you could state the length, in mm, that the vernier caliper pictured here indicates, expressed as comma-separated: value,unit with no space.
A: 59.8,mm
